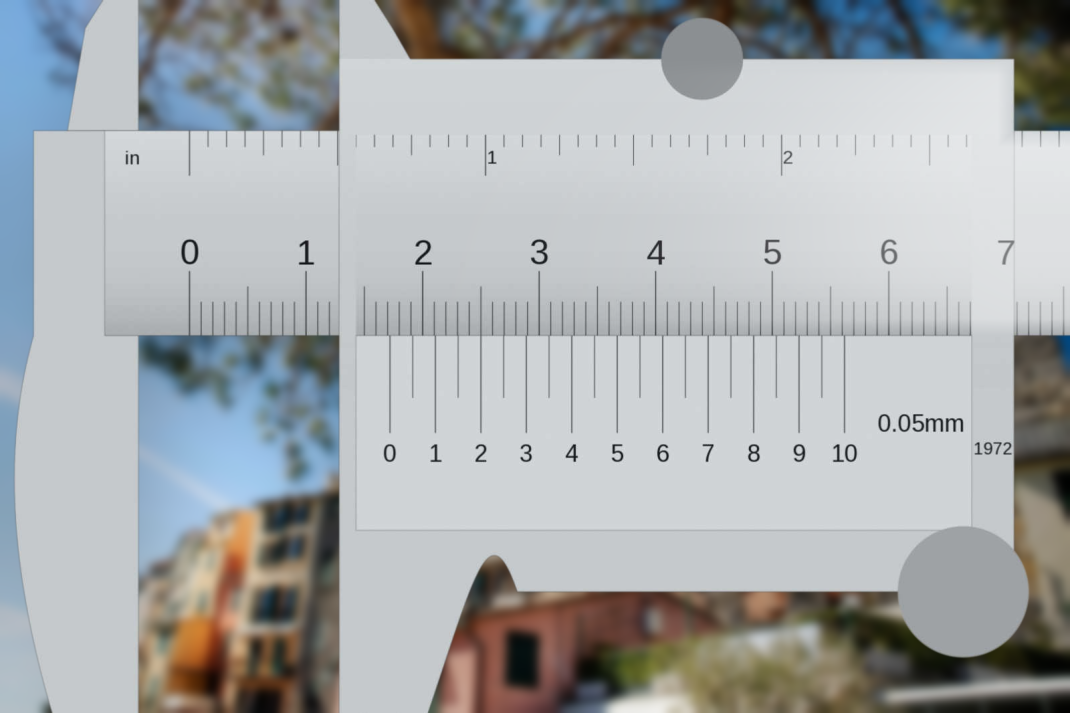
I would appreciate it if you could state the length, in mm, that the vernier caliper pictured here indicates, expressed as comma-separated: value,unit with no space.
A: 17.2,mm
